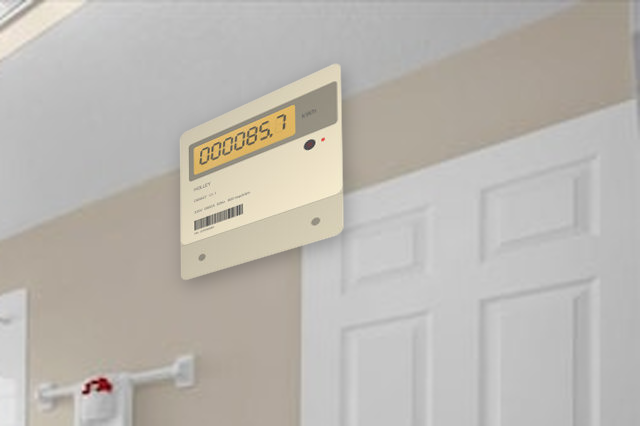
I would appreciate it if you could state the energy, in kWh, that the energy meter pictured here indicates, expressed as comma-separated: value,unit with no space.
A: 85.7,kWh
